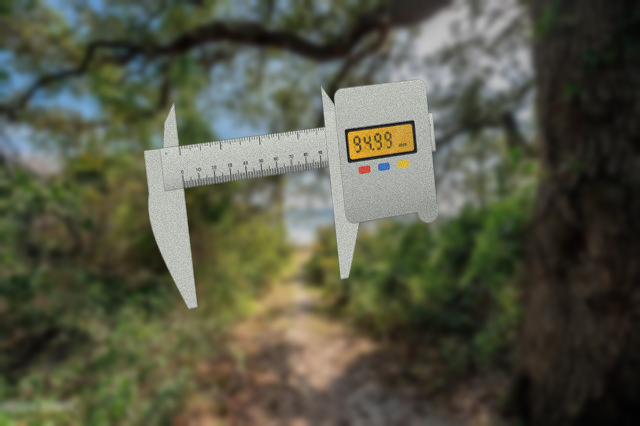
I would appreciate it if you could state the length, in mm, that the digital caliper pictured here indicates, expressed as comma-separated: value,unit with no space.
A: 94.99,mm
